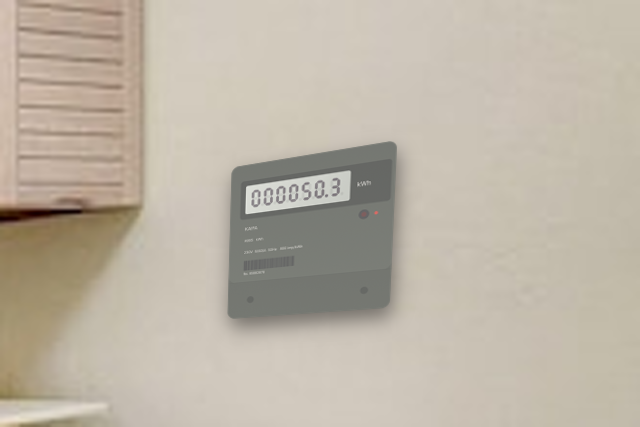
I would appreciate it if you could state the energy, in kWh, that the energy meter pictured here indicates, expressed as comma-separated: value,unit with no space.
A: 50.3,kWh
